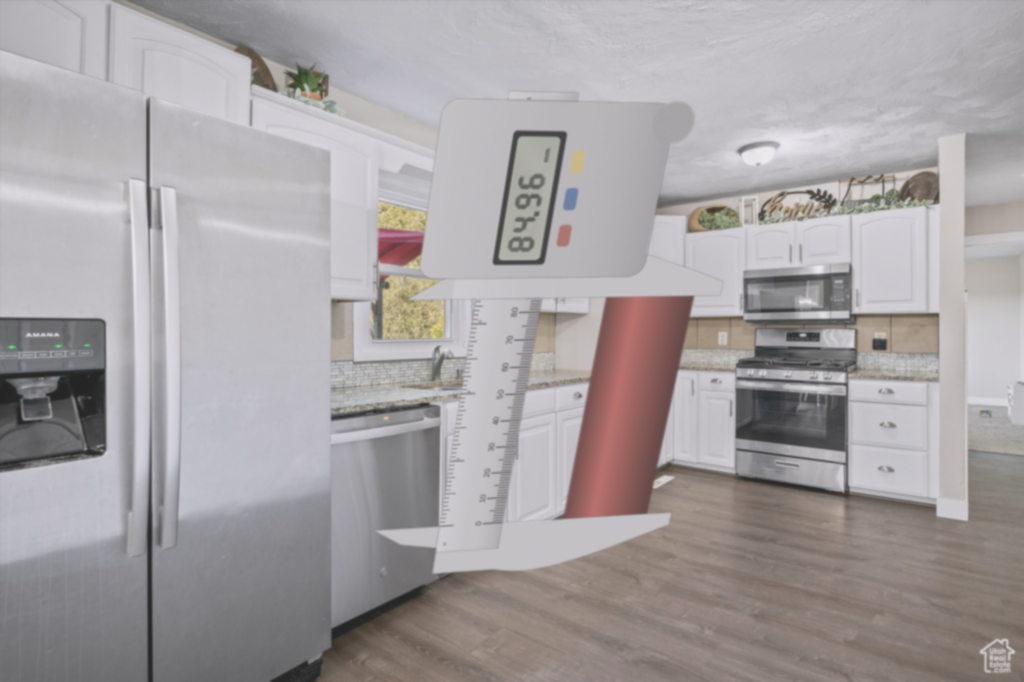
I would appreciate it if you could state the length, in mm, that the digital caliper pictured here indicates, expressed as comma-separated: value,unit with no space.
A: 84.96,mm
